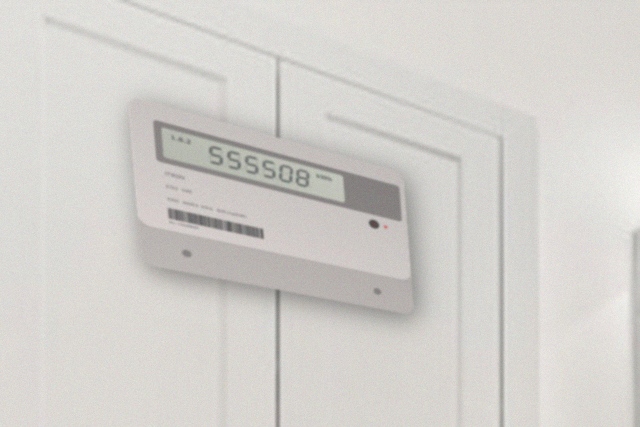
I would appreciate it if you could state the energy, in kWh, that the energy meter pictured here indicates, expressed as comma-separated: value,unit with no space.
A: 555508,kWh
